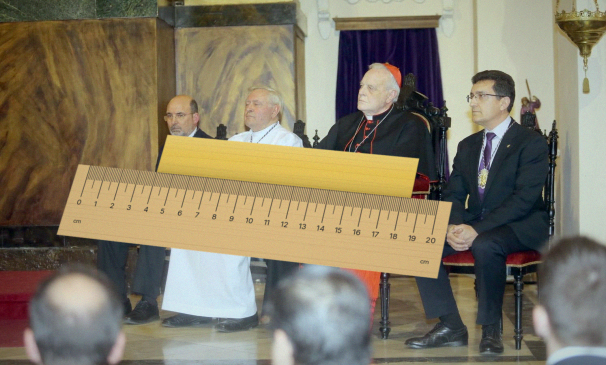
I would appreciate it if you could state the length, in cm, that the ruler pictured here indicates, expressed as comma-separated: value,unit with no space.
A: 14.5,cm
